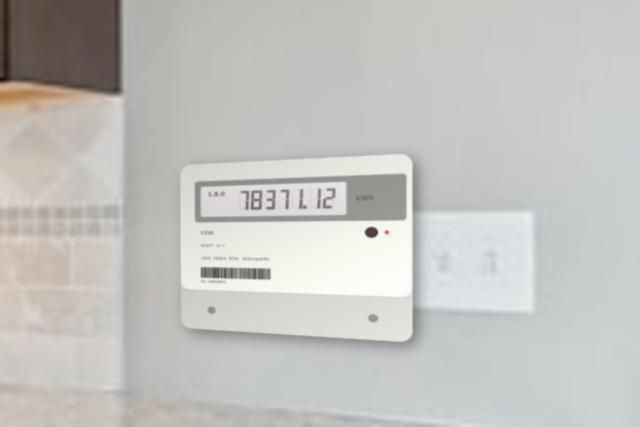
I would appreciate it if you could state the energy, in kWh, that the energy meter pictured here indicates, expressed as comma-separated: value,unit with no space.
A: 78371.12,kWh
